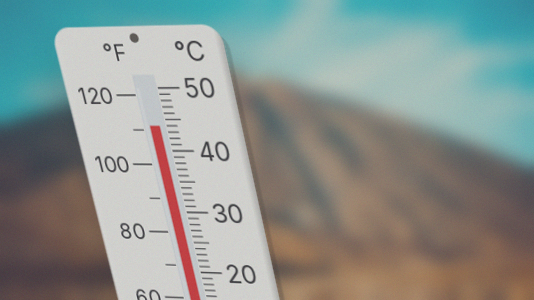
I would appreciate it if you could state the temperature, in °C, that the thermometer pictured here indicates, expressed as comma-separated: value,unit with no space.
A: 44,°C
